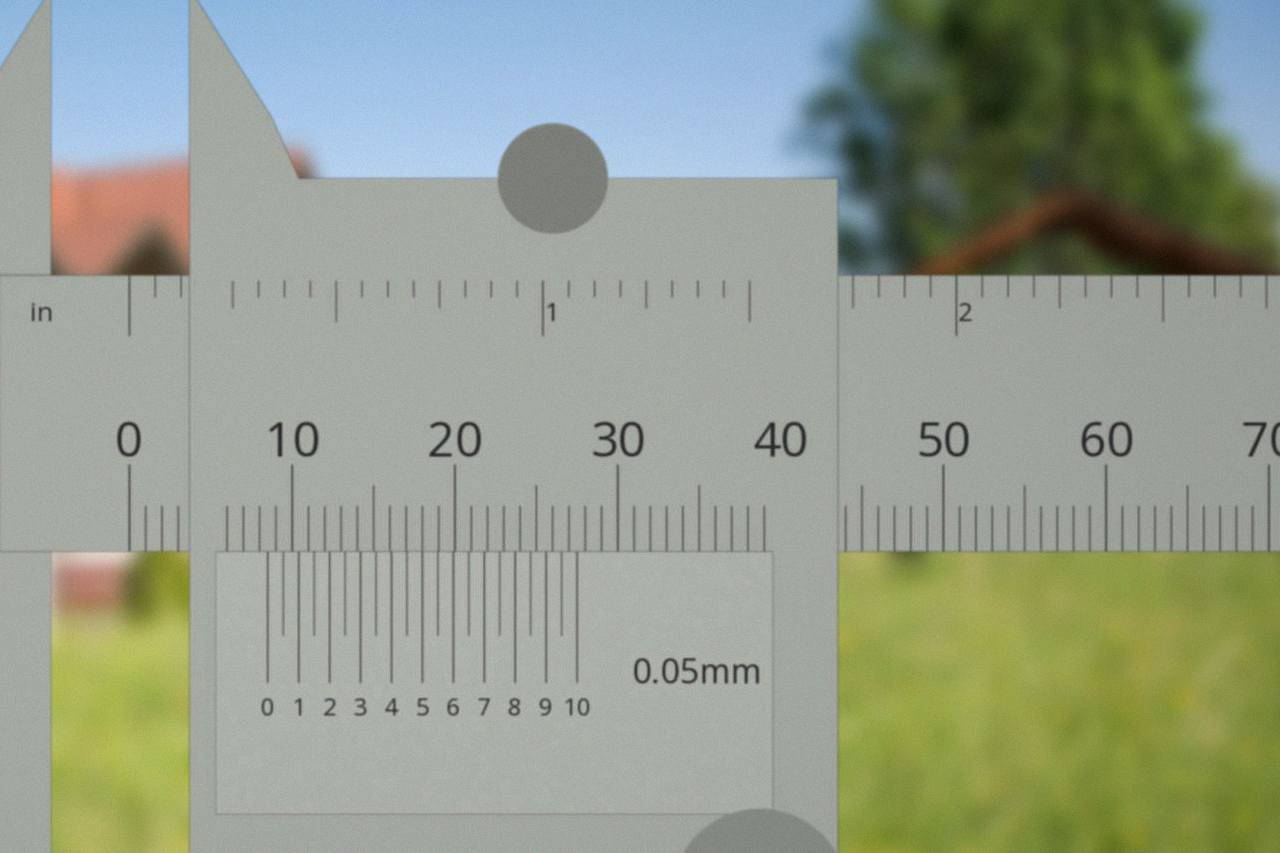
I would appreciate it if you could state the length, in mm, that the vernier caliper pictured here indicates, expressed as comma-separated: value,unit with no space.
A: 8.5,mm
